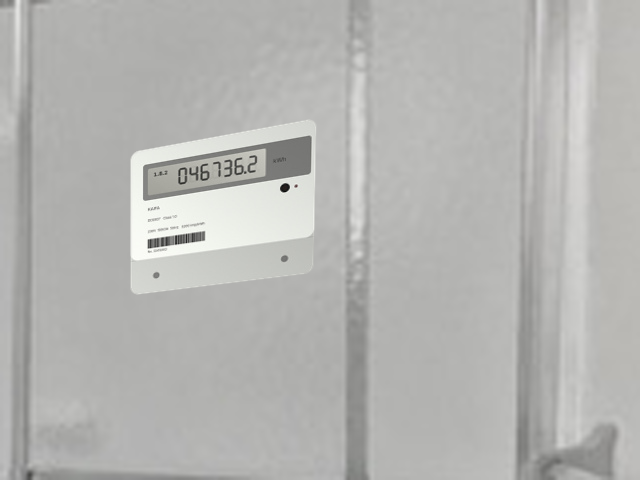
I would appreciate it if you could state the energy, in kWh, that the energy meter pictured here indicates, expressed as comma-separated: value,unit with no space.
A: 46736.2,kWh
